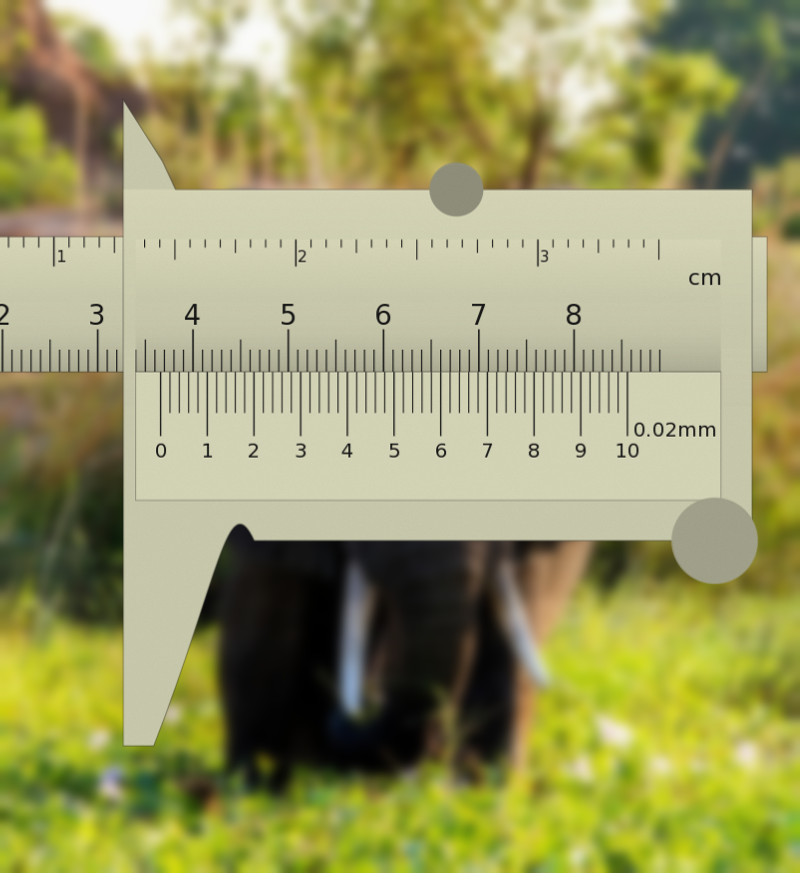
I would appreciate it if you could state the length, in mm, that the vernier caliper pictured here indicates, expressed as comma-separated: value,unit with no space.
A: 36.6,mm
